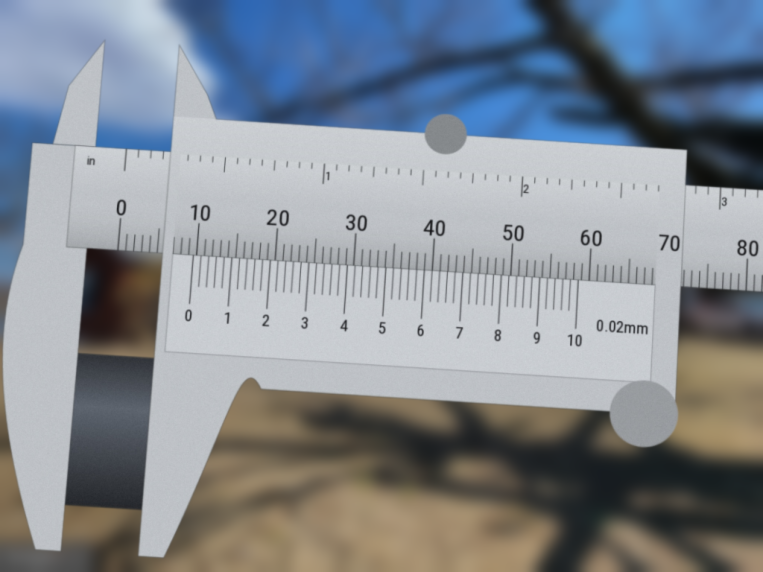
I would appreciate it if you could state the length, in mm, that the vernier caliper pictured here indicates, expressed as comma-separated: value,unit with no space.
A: 9.6,mm
